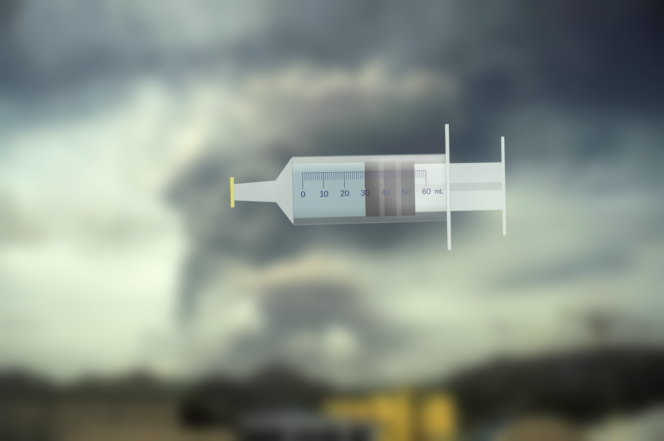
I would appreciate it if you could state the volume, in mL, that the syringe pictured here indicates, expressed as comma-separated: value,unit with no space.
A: 30,mL
